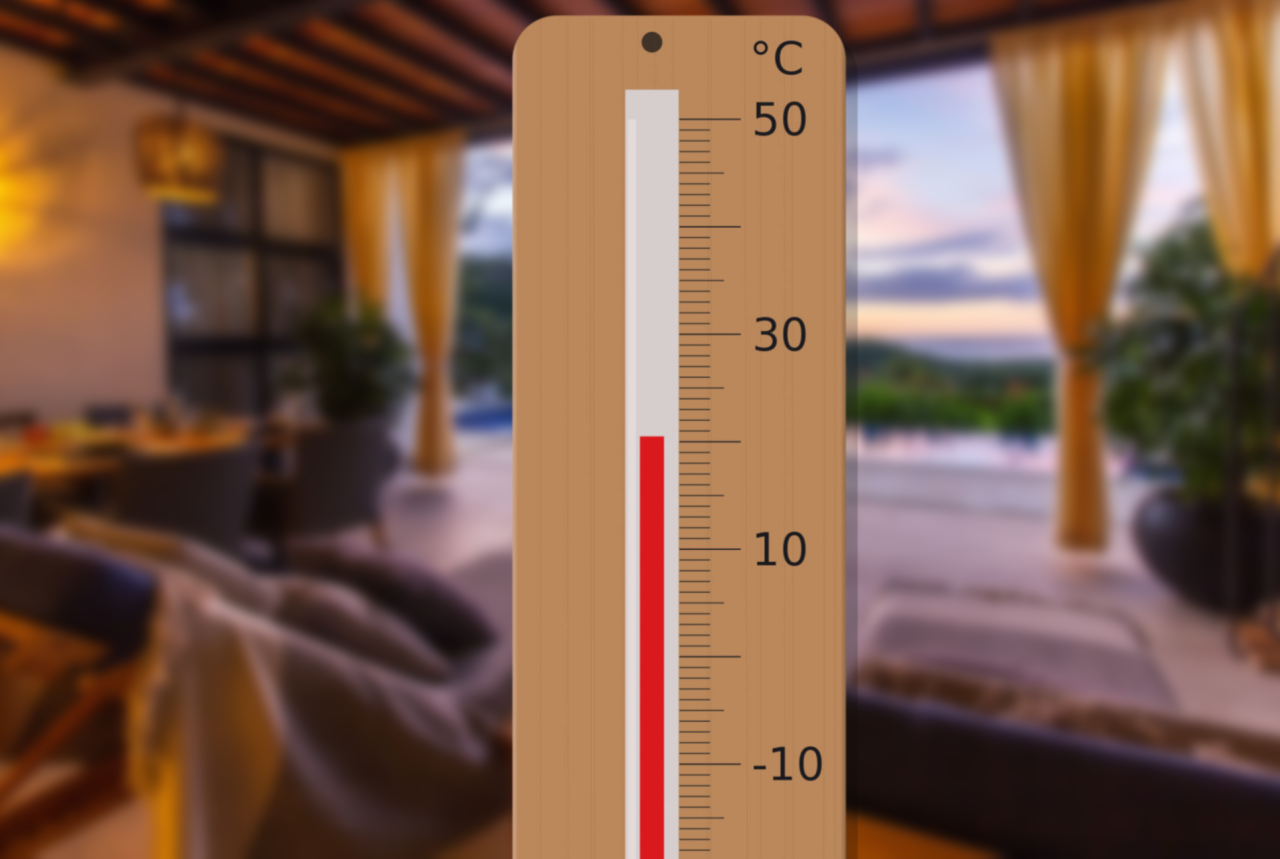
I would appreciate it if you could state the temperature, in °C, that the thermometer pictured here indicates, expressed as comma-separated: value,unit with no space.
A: 20.5,°C
